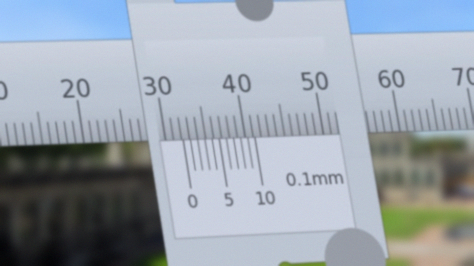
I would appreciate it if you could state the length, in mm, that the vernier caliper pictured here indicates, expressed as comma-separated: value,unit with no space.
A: 32.2,mm
